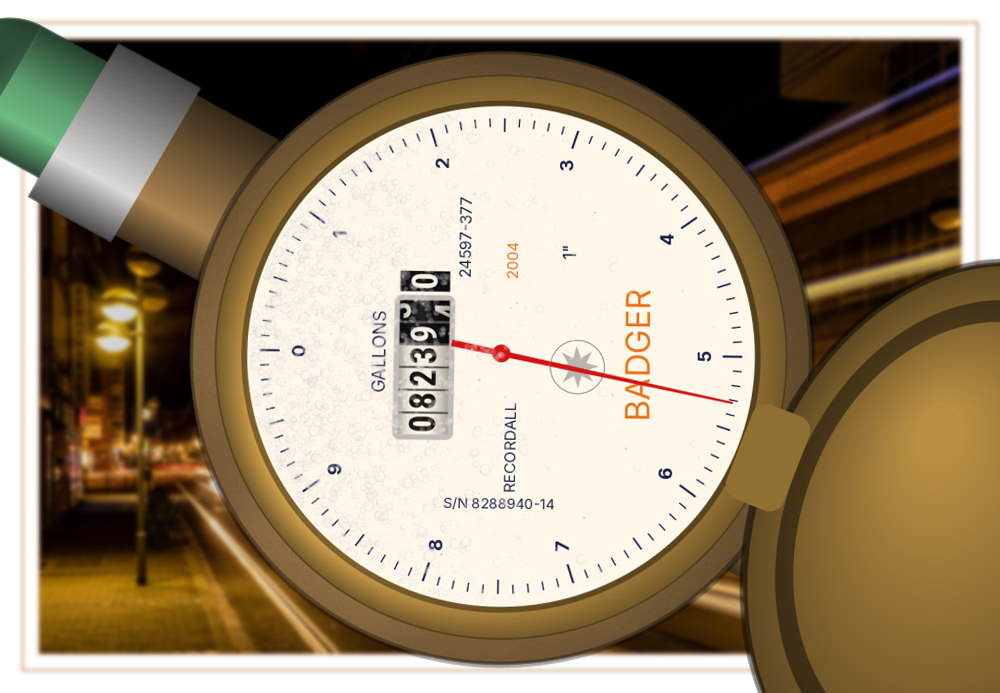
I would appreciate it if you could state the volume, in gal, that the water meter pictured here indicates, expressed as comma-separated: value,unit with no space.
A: 823935.3,gal
